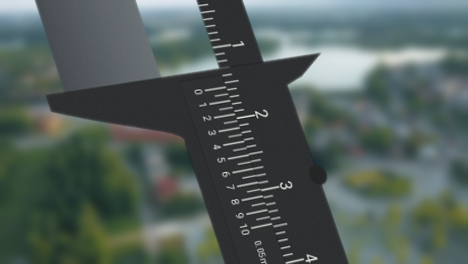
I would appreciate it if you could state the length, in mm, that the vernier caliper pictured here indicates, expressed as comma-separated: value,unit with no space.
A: 15.6,mm
